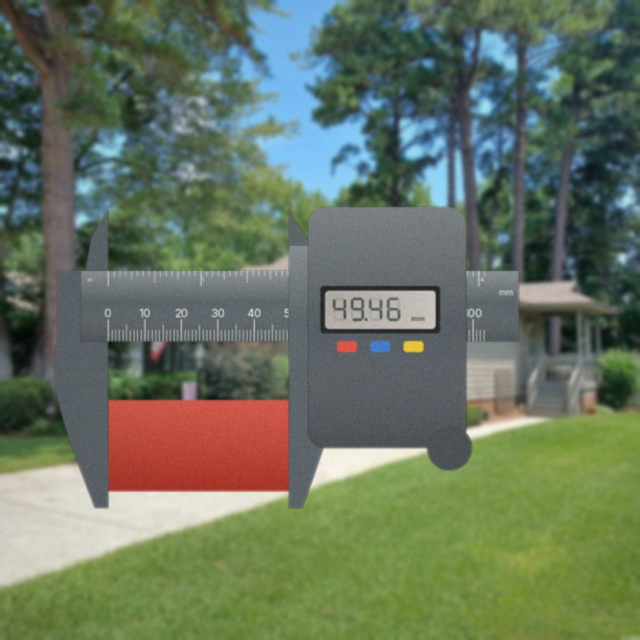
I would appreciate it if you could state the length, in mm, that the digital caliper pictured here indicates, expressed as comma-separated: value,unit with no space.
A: 49.46,mm
